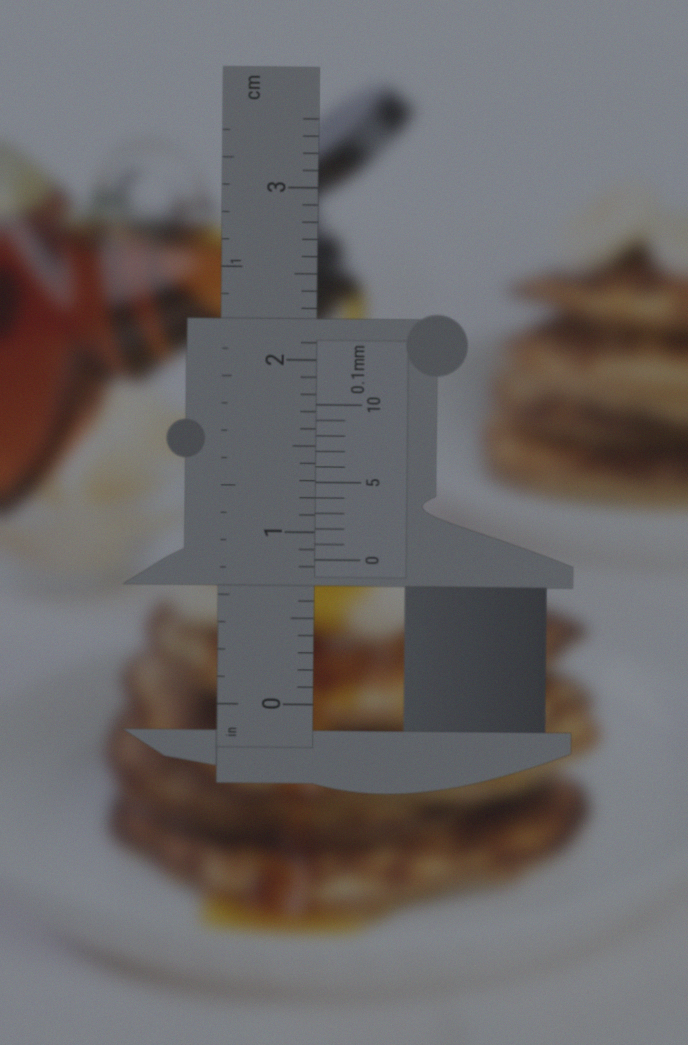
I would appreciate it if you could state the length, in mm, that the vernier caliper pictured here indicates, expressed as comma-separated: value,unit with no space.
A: 8.4,mm
